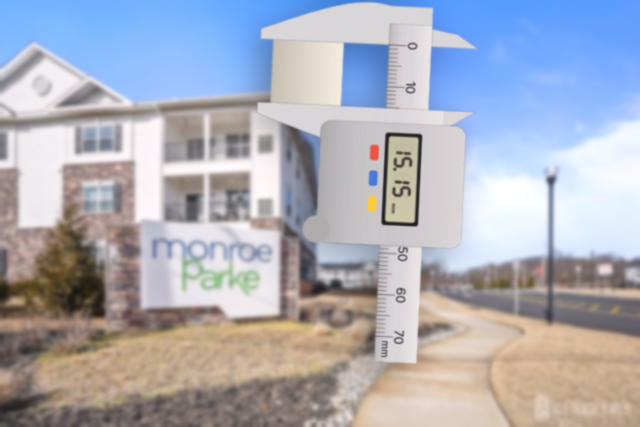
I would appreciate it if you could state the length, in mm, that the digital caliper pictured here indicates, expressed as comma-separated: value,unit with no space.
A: 15.15,mm
